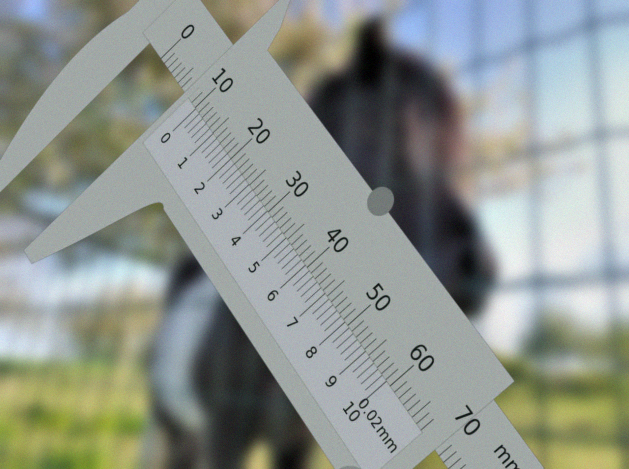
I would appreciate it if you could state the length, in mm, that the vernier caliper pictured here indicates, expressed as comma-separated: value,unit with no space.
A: 10.2,mm
